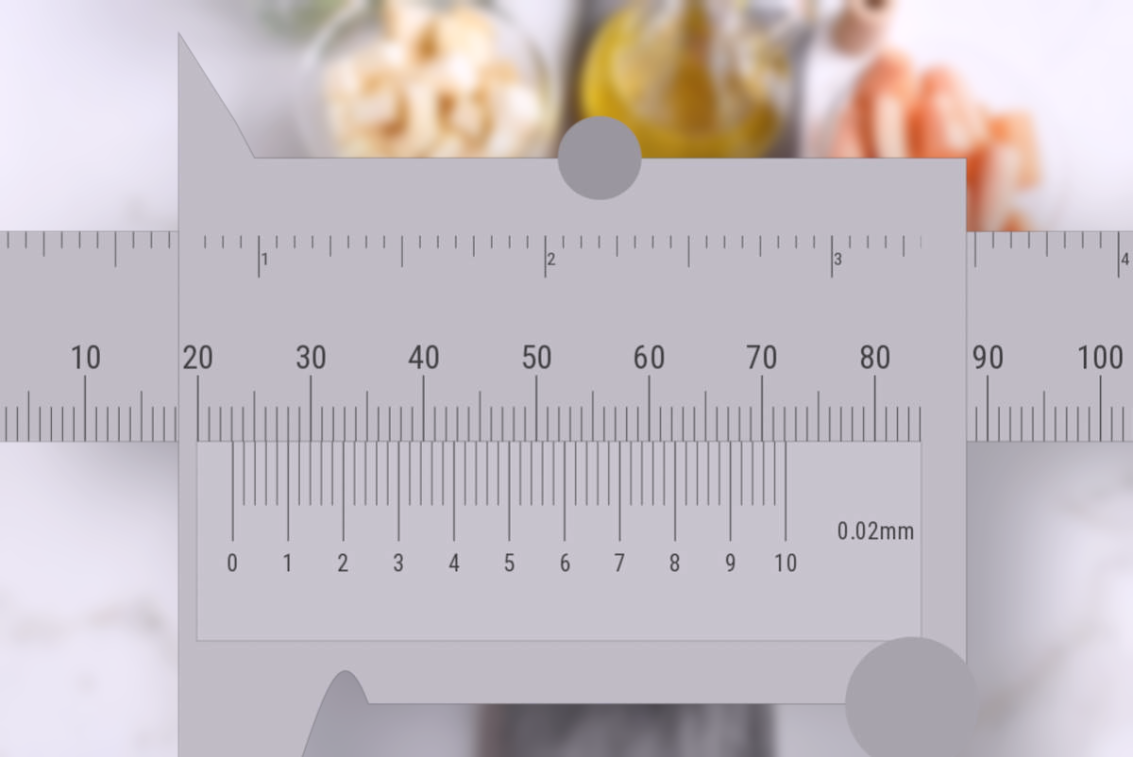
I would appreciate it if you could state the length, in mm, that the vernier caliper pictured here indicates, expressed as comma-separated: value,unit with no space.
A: 23.1,mm
